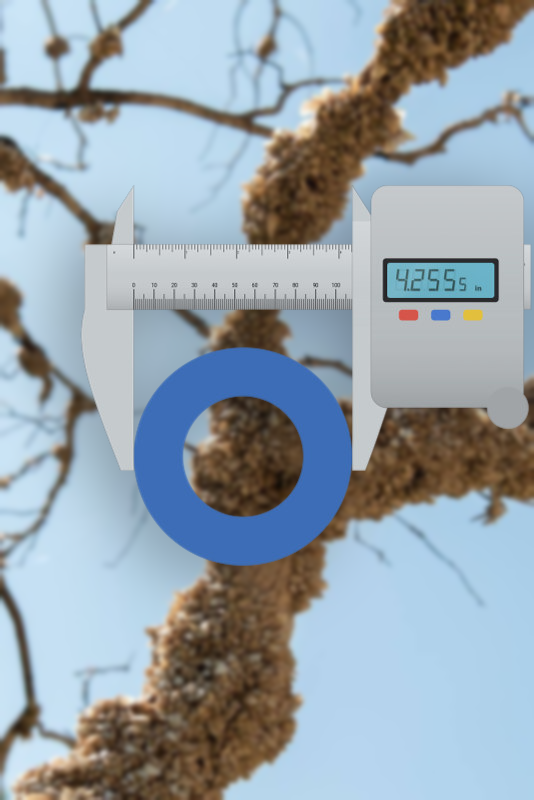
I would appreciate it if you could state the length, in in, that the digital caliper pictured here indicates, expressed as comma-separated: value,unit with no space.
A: 4.2555,in
